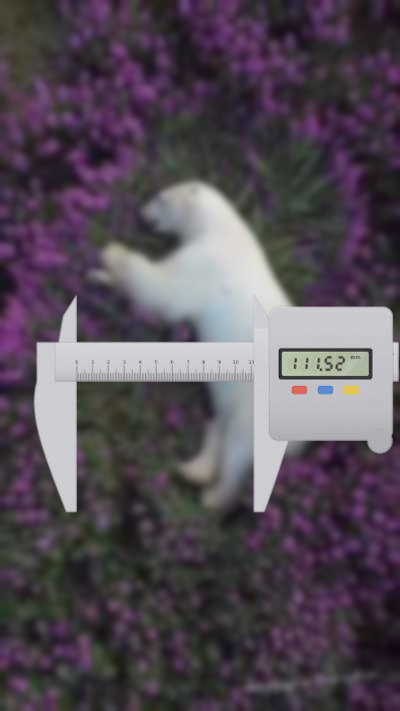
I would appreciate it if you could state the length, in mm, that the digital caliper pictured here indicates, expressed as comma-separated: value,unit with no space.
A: 111.52,mm
